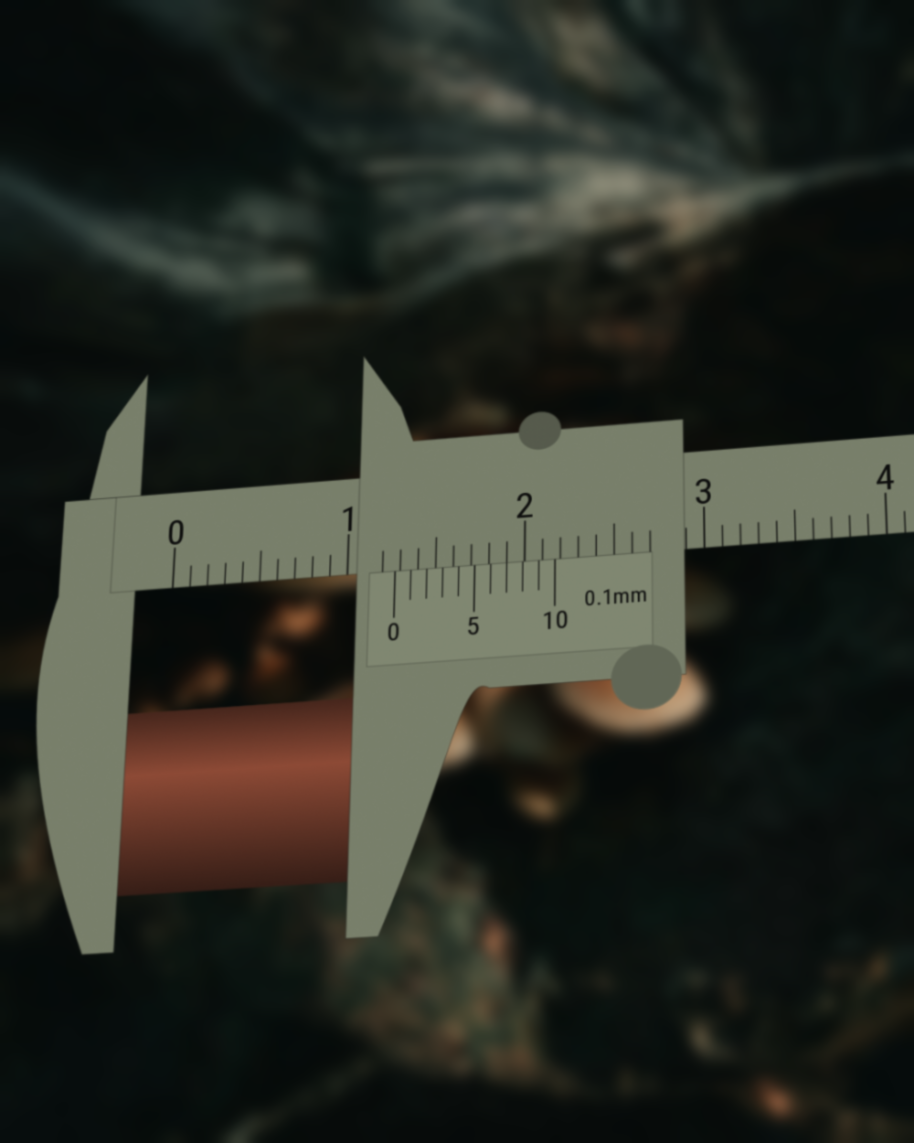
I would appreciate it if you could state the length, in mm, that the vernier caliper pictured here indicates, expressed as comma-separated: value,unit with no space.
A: 12.7,mm
